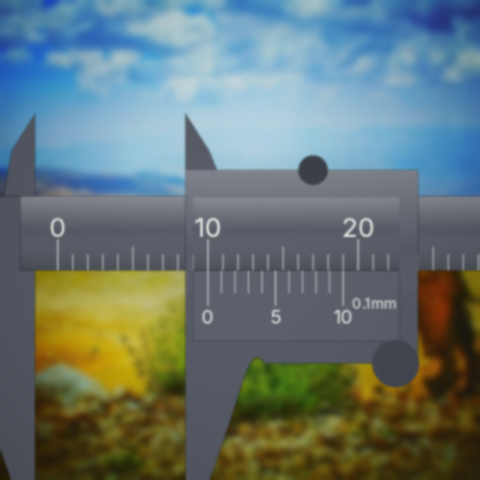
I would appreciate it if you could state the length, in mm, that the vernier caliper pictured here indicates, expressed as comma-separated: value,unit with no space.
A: 10.0,mm
